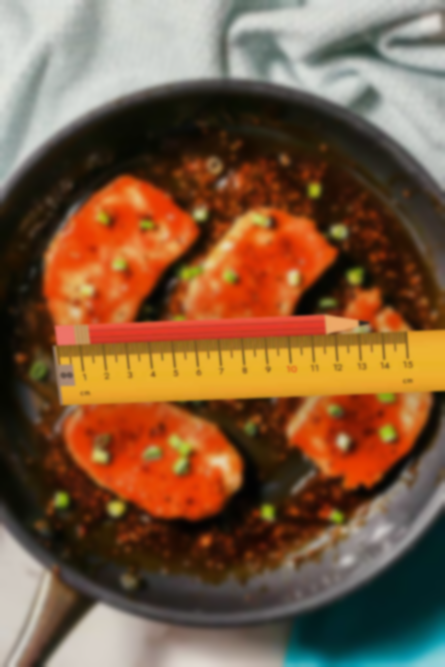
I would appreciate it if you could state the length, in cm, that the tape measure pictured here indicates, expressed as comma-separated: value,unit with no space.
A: 13.5,cm
